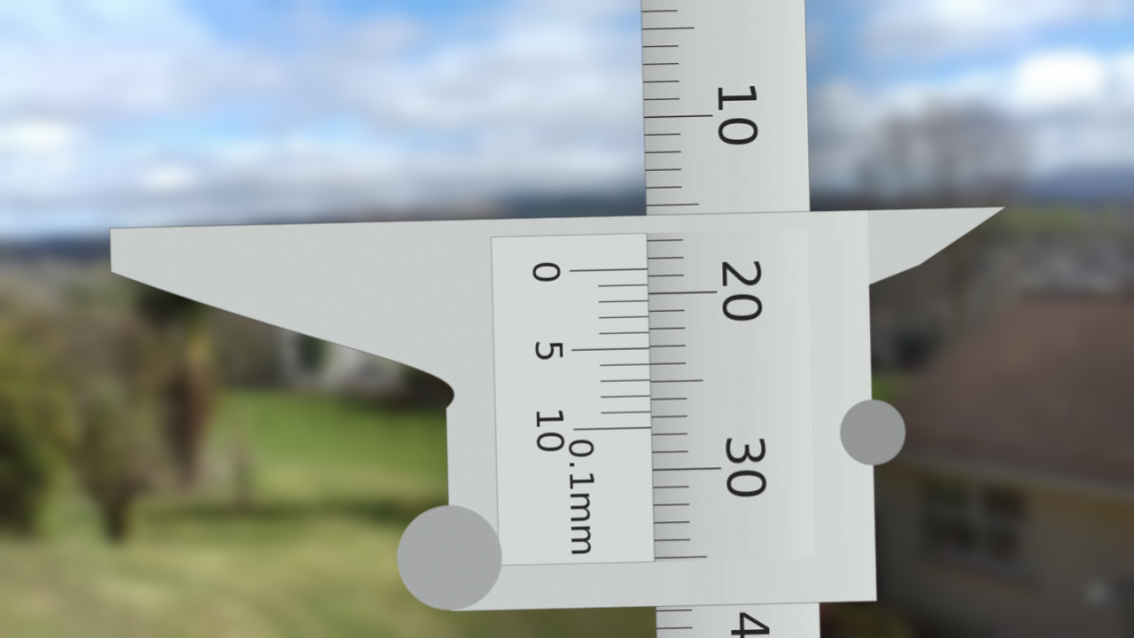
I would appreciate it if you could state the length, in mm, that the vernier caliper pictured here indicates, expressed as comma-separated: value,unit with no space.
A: 18.6,mm
